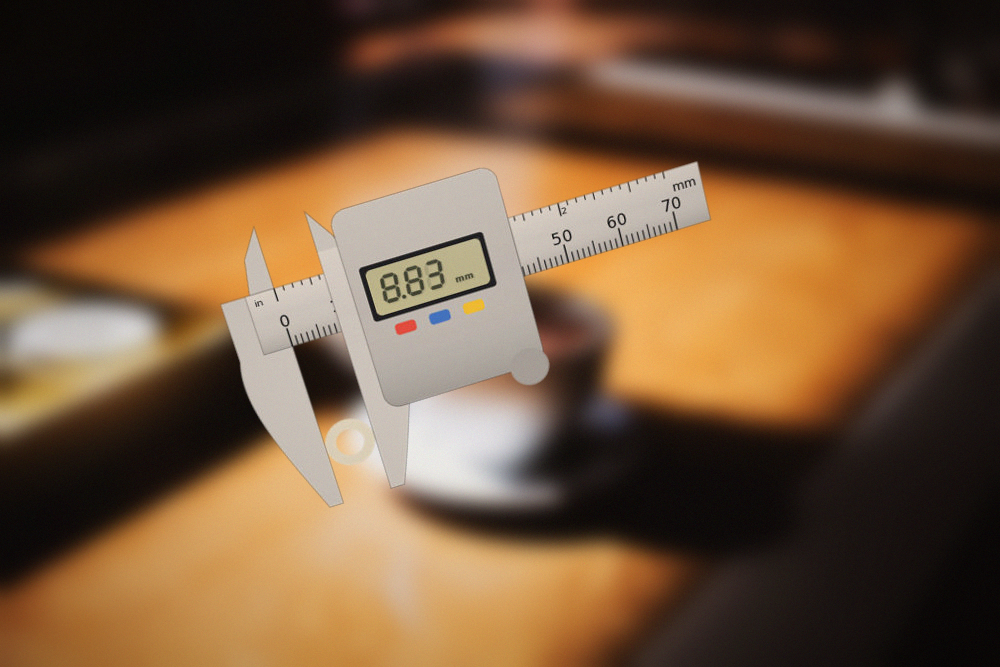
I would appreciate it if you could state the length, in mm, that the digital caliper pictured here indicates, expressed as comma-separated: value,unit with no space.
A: 8.83,mm
